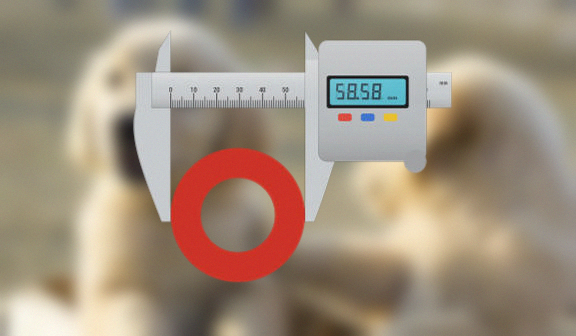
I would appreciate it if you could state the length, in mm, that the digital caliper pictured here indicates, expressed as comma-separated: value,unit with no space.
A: 58.58,mm
